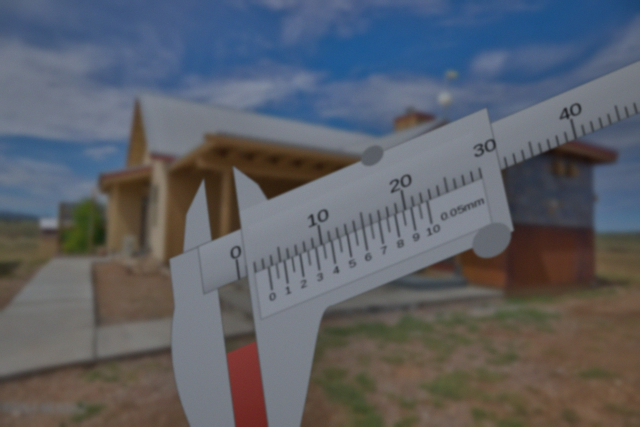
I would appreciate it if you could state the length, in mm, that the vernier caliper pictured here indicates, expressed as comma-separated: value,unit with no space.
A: 3.6,mm
